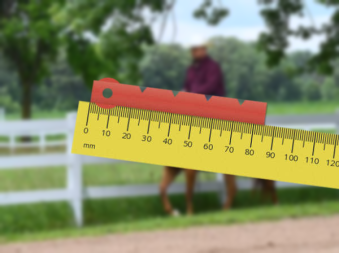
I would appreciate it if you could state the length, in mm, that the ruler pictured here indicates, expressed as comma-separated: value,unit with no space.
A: 85,mm
